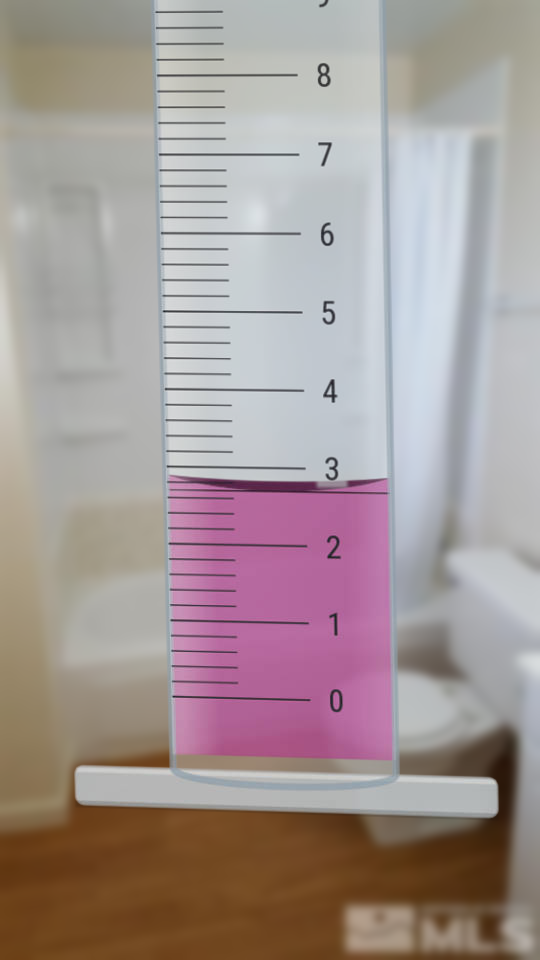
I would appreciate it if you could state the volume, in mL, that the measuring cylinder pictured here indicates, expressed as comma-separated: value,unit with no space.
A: 2.7,mL
